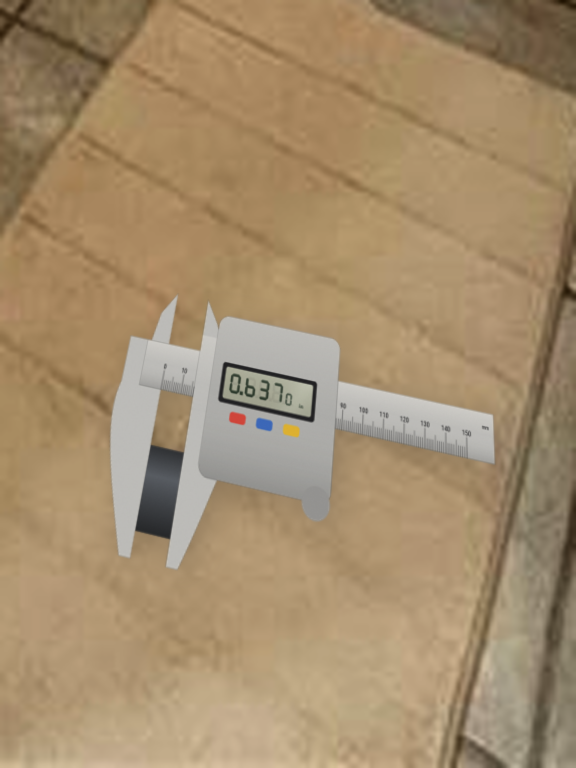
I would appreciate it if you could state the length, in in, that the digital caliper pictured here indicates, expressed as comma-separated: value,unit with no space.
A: 0.6370,in
